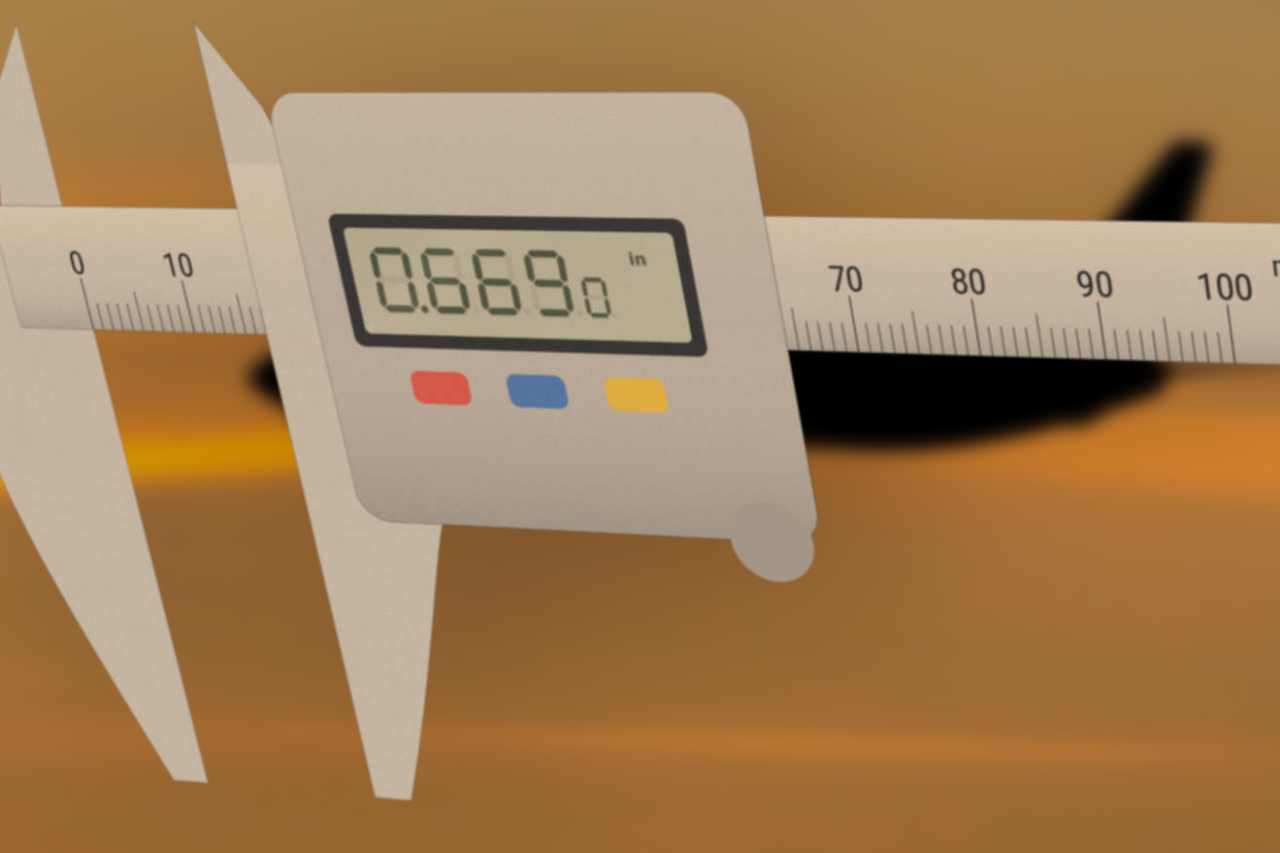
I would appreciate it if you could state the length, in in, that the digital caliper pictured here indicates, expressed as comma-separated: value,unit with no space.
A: 0.6690,in
